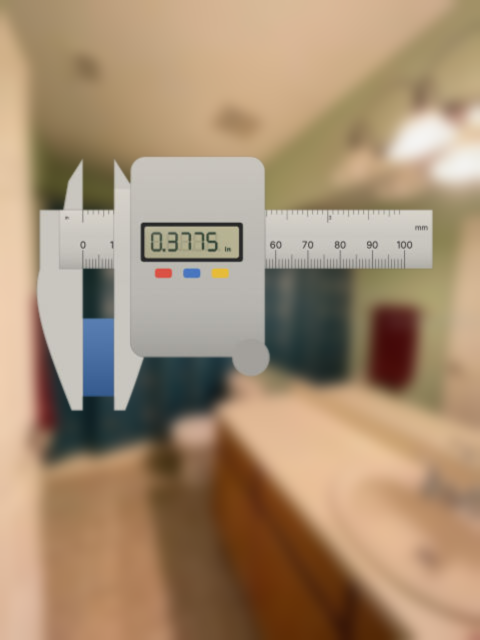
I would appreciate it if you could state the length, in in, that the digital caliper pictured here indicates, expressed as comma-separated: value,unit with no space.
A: 0.3775,in
